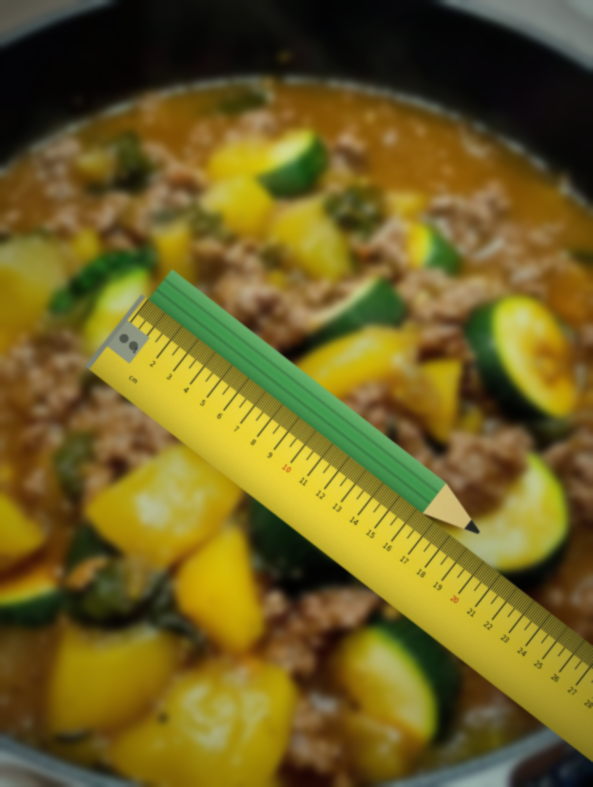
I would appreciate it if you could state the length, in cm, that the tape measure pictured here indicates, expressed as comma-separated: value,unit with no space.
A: 19,cm
